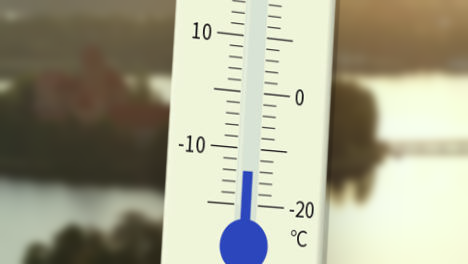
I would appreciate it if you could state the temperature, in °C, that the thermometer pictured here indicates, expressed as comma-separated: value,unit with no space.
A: -14,°C
